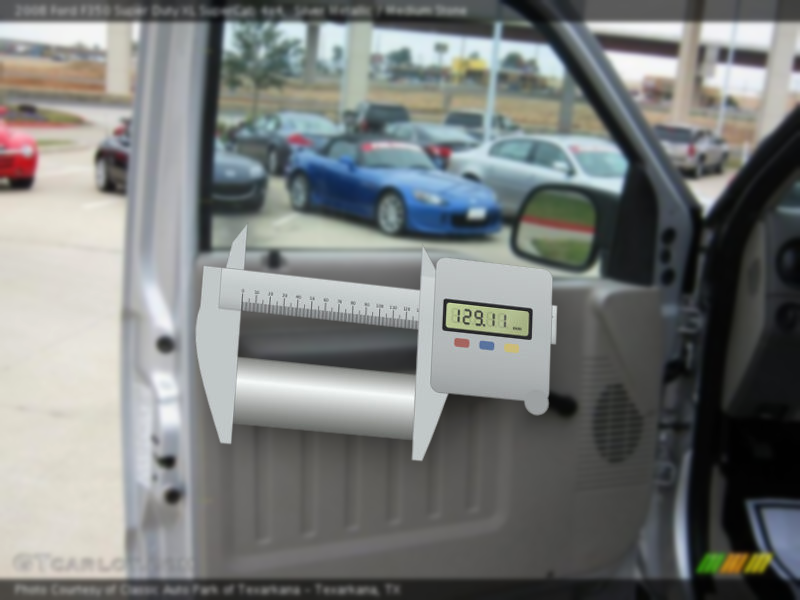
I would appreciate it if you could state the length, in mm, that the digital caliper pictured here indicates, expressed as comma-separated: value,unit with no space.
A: 129.11,mm
